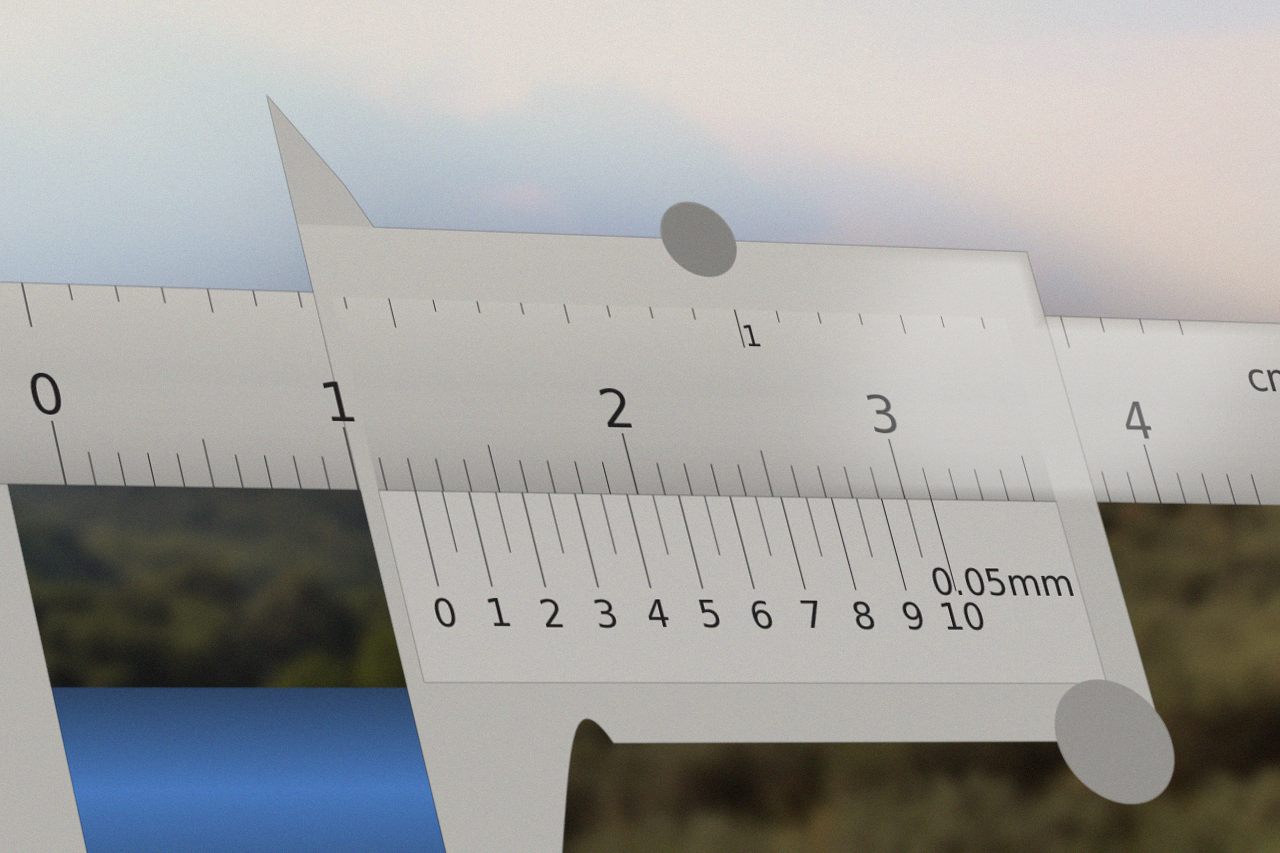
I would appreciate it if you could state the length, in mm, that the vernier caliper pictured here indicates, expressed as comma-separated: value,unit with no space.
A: 12.00,mm
